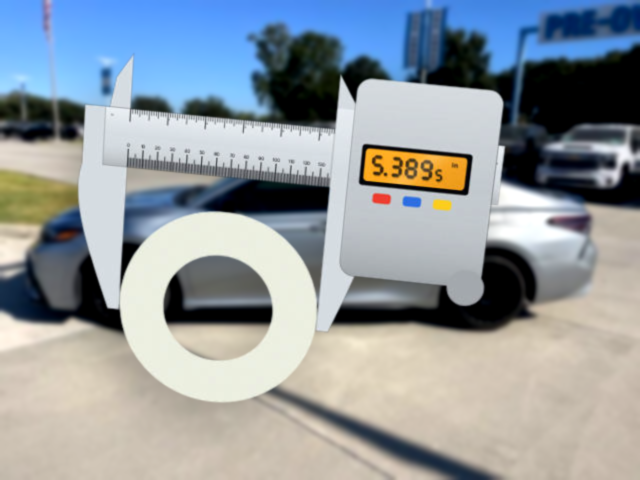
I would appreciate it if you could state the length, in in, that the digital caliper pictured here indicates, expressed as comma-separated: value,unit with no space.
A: 5.3895,in
